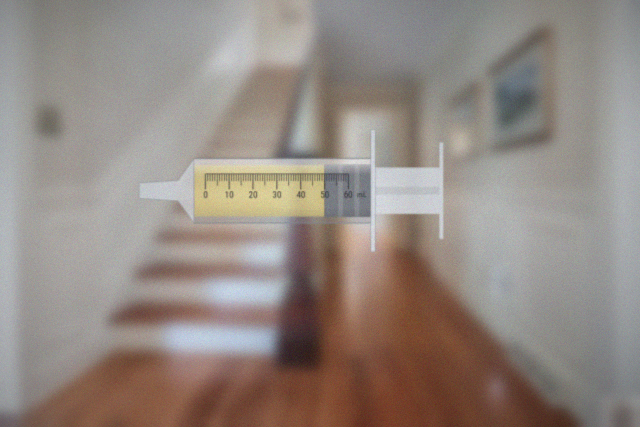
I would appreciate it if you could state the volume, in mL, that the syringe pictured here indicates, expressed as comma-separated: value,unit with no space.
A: 50,mL
